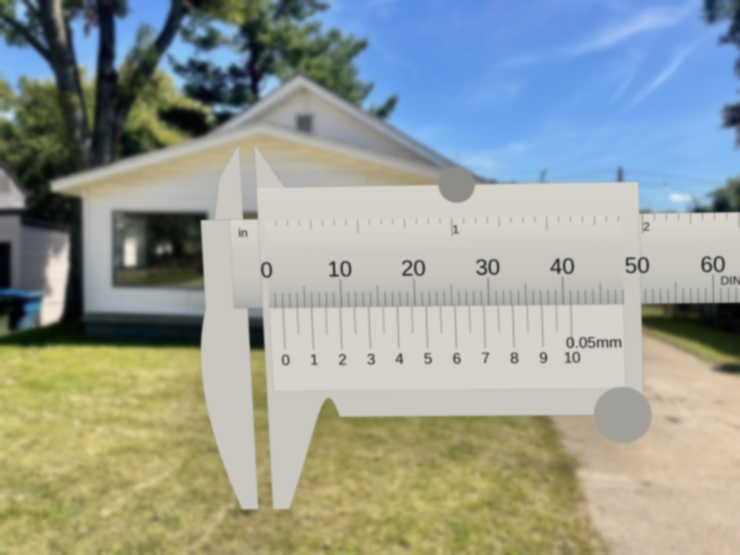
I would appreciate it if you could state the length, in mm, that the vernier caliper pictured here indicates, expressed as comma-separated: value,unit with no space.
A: 2.0,mm
